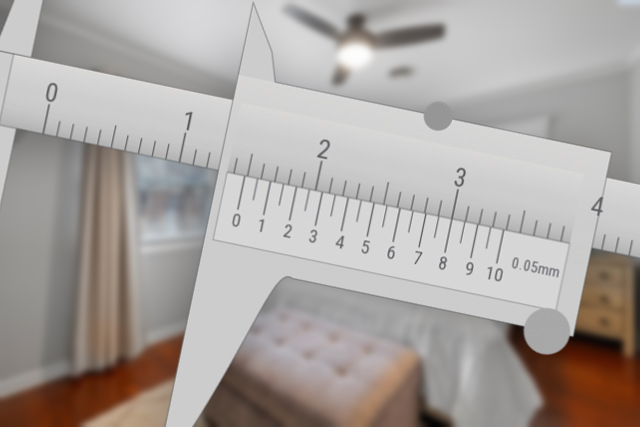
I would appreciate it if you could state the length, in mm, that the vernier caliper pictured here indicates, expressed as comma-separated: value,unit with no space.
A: 14.8,mm
